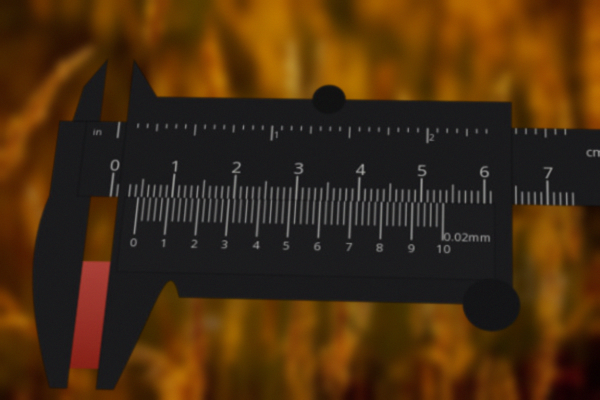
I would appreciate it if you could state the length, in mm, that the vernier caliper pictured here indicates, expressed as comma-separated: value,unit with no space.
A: 4.5,mm
